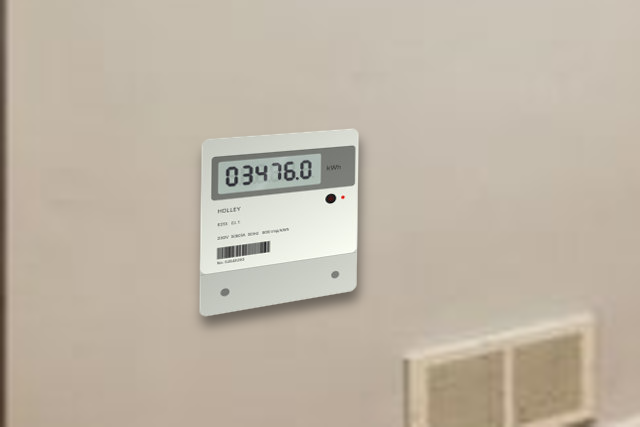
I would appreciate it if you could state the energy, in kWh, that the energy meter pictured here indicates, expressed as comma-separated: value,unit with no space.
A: 3476.0,kWh
